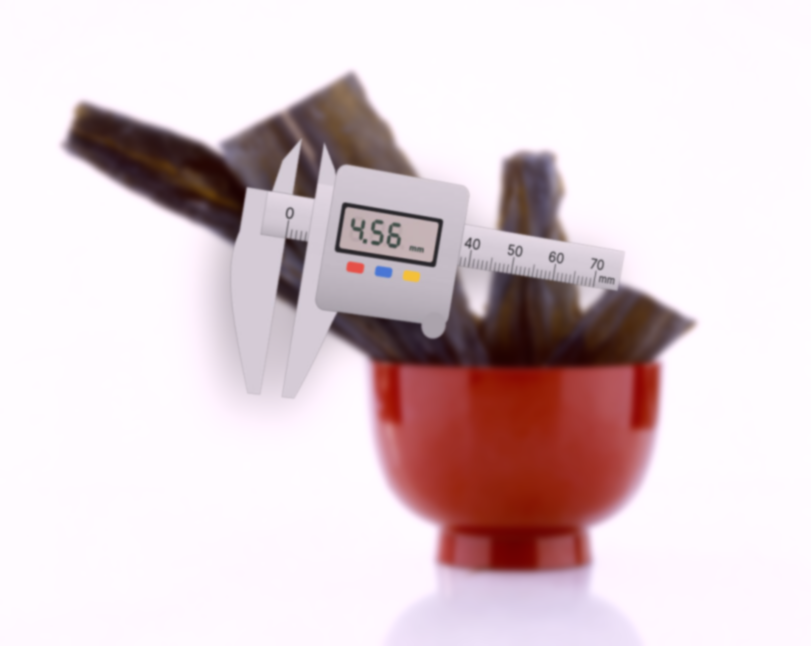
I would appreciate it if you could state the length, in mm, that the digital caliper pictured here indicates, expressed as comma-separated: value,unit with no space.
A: 4.56,mm
